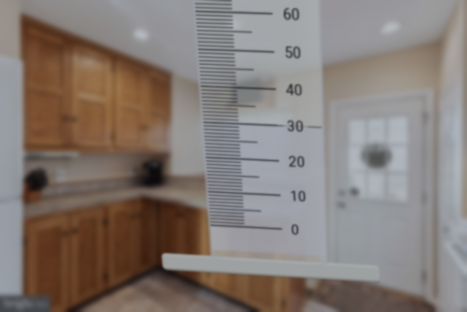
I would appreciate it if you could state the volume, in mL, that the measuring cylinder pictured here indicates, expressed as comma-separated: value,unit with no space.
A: 30,mL
